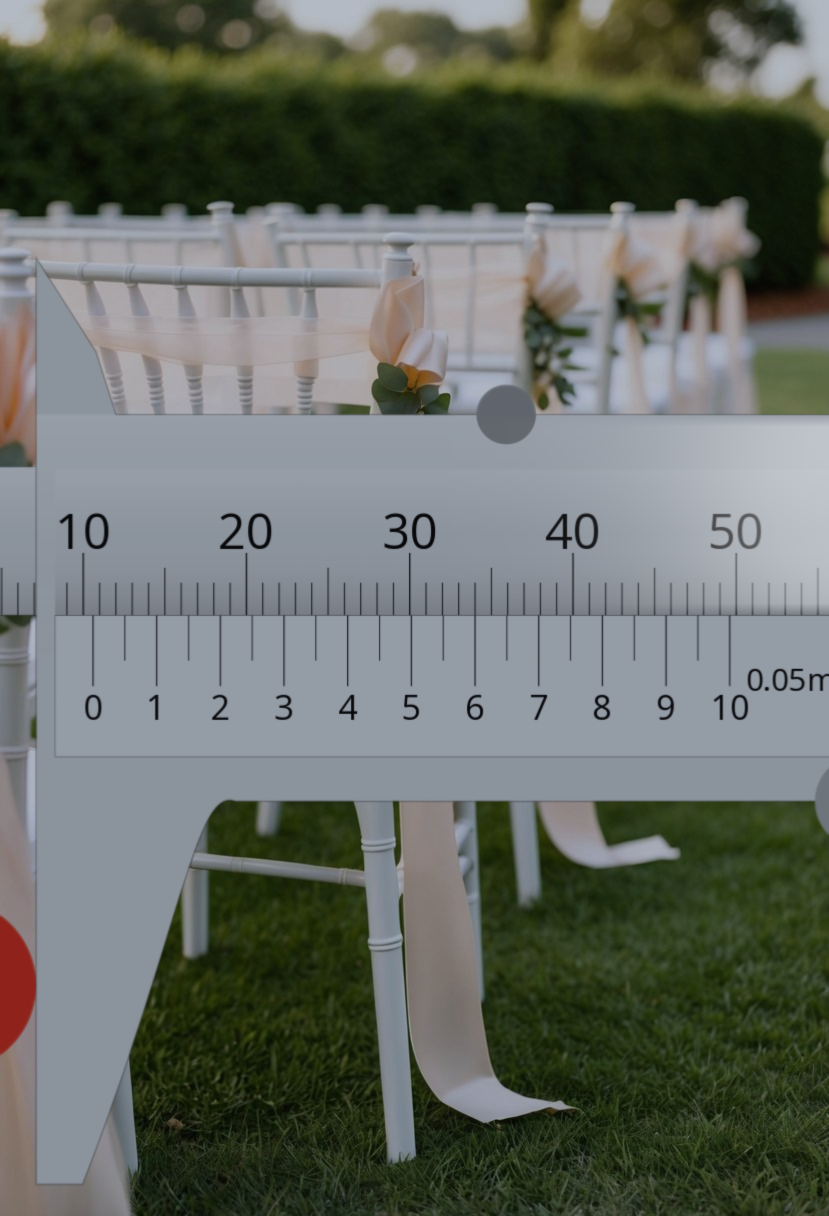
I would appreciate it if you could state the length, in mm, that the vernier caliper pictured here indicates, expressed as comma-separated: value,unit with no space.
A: 10.6,mm
